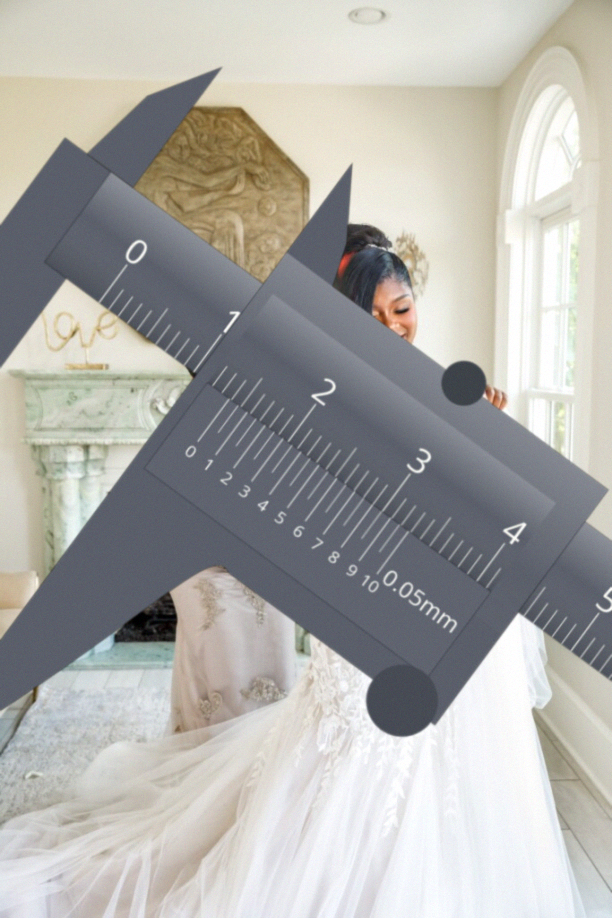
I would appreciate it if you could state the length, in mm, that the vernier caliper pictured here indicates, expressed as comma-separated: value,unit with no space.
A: 13.8,mm
